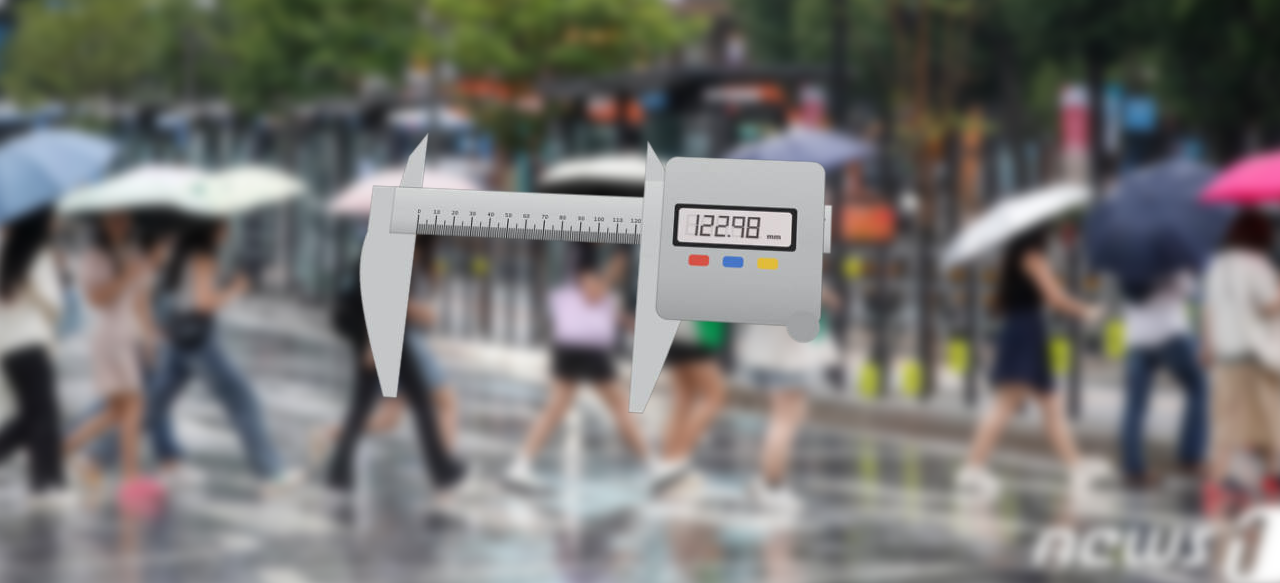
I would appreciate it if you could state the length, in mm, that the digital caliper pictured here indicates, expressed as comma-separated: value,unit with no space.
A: 122.98,mm
